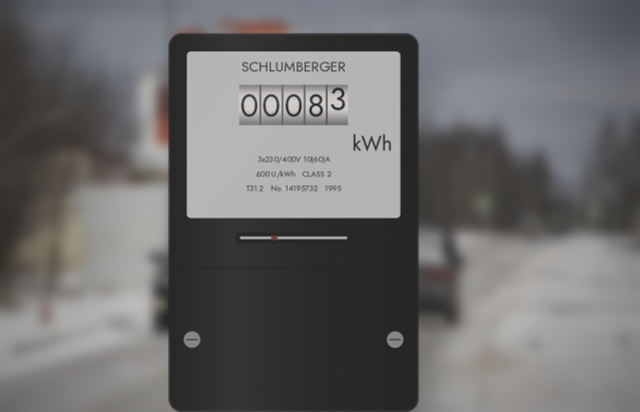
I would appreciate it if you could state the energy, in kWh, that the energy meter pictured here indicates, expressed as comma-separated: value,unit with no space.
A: 83,kWh
